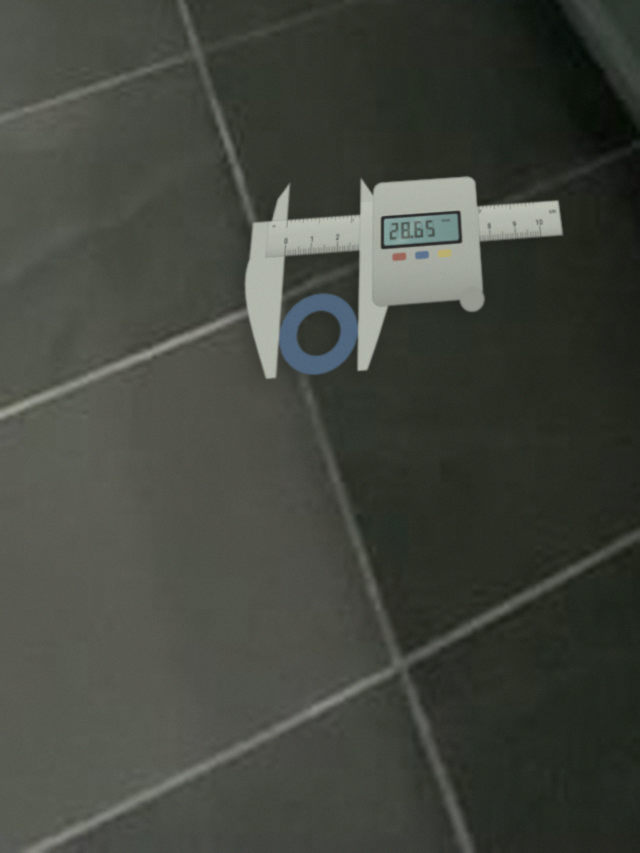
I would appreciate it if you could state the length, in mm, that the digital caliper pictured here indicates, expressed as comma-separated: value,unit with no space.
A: 28.65,mm
